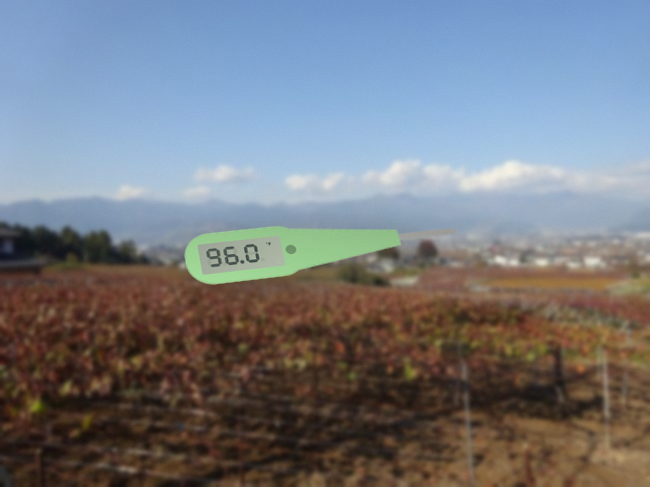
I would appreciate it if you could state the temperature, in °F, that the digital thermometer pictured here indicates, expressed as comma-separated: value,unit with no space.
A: 96.0,°F
